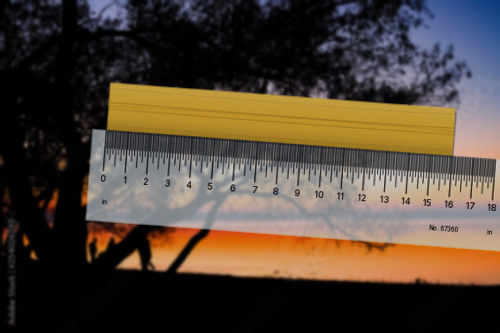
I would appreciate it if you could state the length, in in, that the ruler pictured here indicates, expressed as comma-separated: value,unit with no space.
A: 16,in
